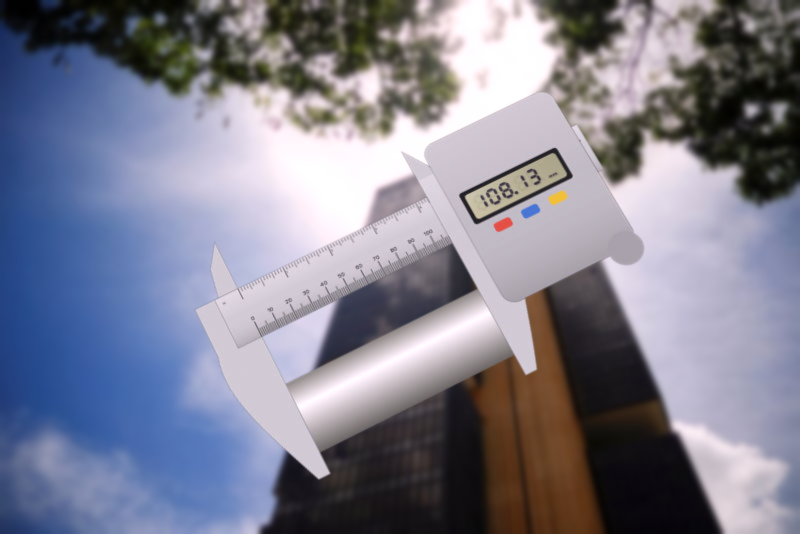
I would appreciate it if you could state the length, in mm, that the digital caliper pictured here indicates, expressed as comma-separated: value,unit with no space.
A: 108.13,mm
